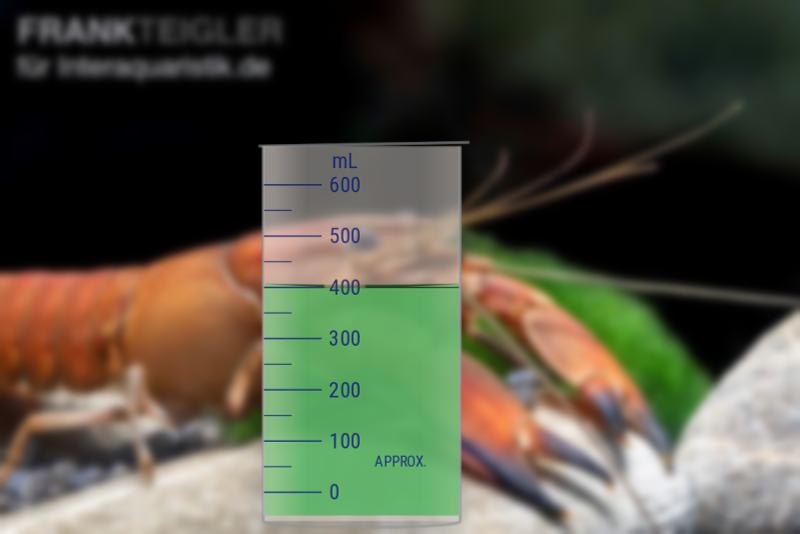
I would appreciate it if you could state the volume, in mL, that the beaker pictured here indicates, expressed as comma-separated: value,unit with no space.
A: 400,mL
